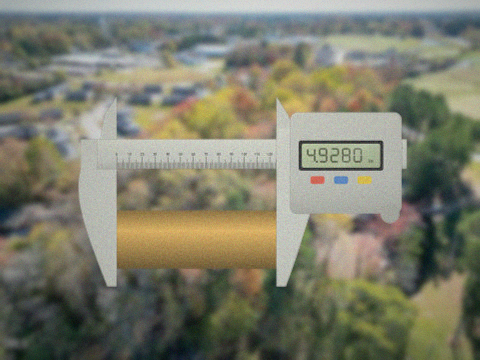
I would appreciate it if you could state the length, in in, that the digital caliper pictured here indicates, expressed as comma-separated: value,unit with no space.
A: 4.9280,in
